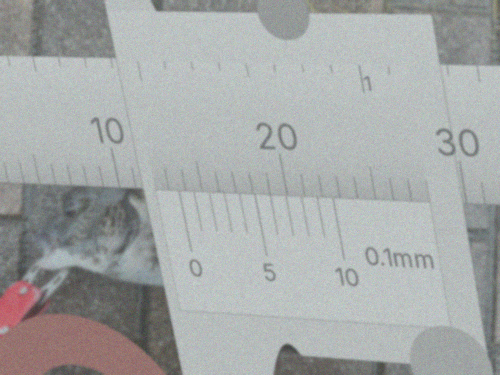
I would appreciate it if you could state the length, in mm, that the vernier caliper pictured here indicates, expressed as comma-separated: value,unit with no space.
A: 13.6,mm
